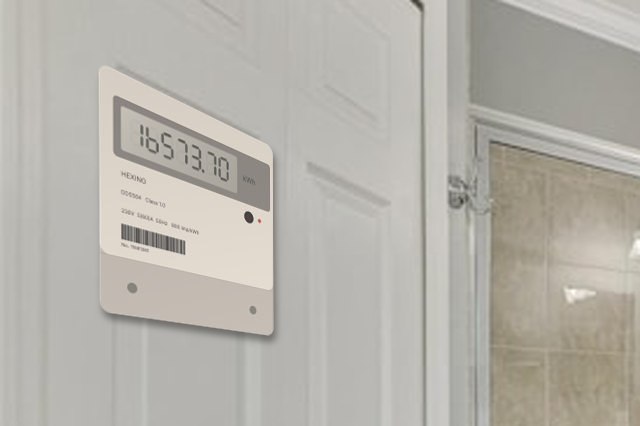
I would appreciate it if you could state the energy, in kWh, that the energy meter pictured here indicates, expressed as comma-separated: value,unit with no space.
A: 16573.70,kWh
